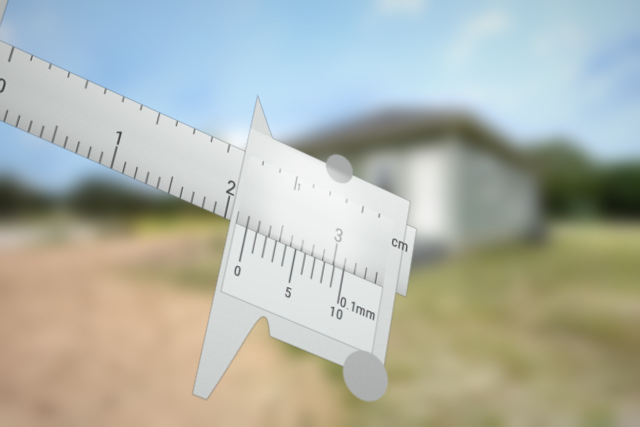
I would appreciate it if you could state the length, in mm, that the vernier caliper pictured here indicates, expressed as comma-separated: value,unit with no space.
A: 22.0,mm
